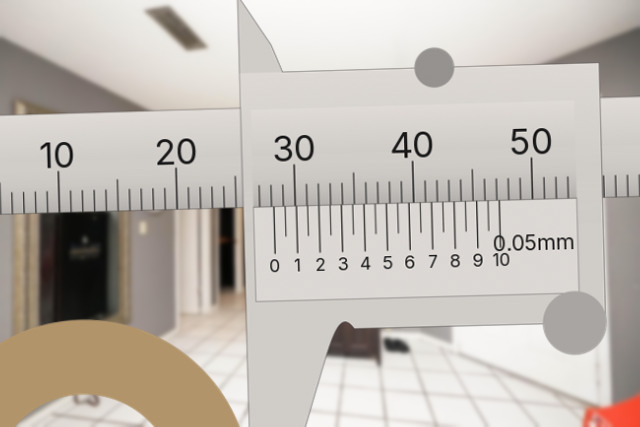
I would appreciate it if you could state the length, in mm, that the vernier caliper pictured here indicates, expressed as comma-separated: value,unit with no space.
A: 28.2,mm
